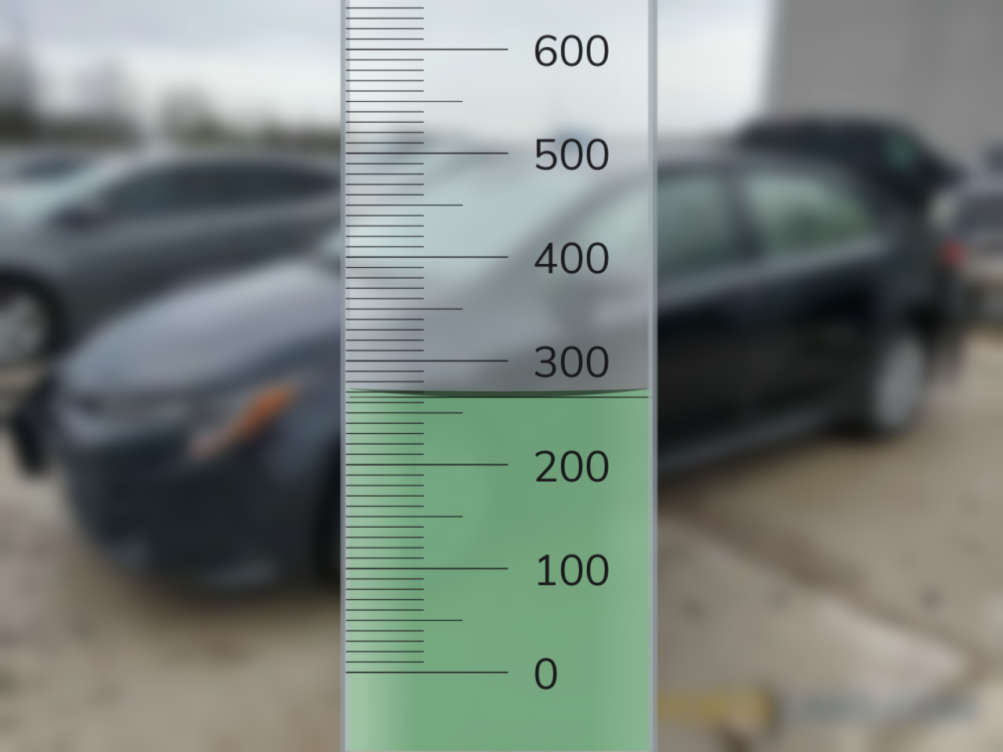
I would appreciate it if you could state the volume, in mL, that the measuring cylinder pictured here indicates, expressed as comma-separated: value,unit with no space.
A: 265,mL
